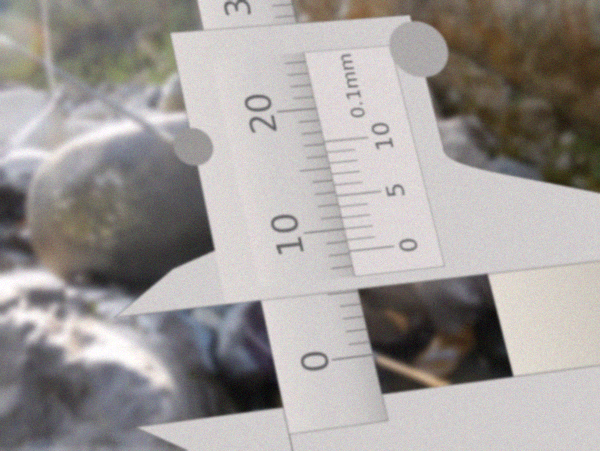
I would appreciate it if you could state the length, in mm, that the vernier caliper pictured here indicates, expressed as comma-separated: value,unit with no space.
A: 8.2,mm
